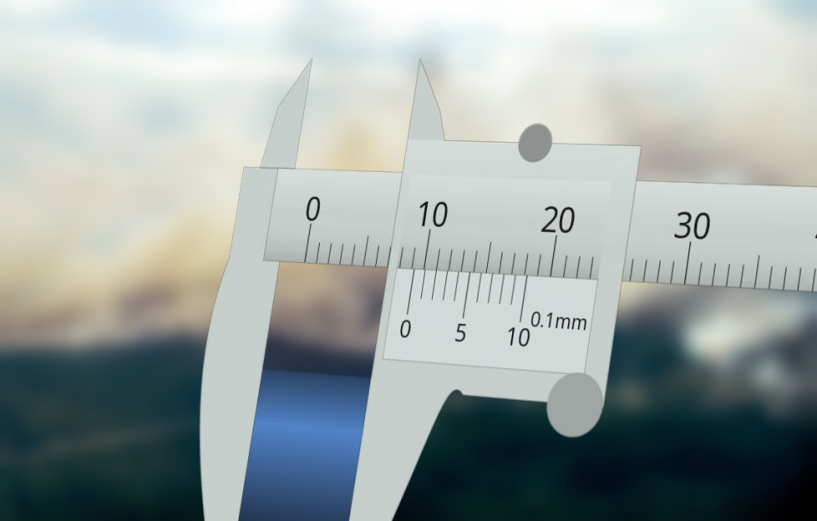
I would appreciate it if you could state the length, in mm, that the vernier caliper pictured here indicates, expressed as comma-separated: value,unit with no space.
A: 9.2,mm
